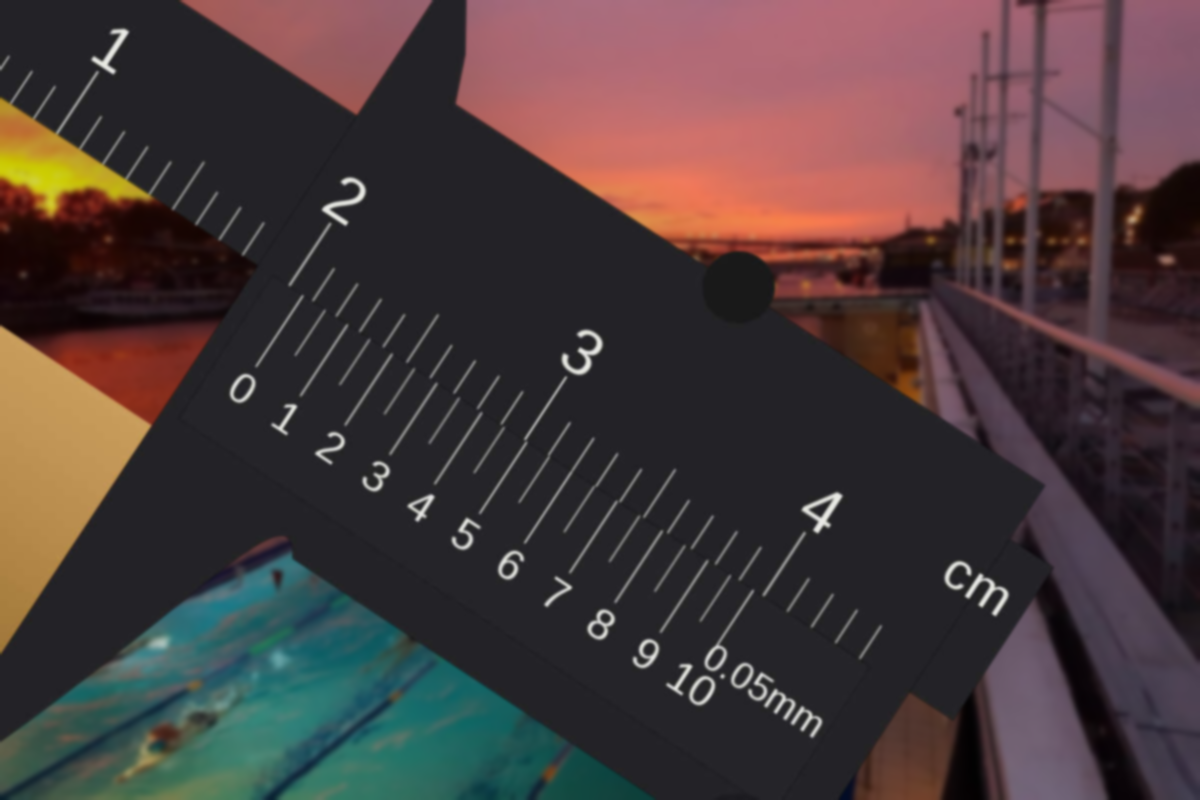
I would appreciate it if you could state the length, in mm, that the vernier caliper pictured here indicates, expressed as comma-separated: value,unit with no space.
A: 20.6,mm
